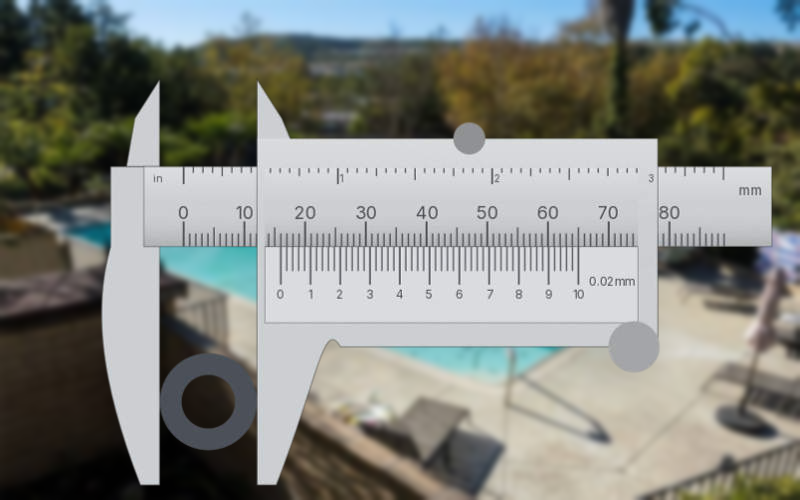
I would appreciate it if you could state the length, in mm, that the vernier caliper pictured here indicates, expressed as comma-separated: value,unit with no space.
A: 16.0,mm
